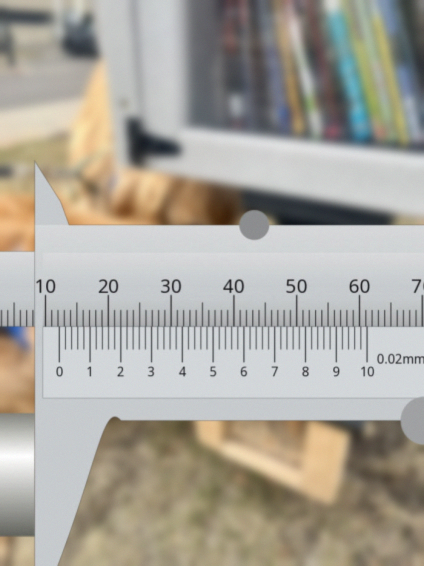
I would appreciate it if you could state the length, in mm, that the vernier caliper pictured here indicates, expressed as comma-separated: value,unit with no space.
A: 12.2,mm
